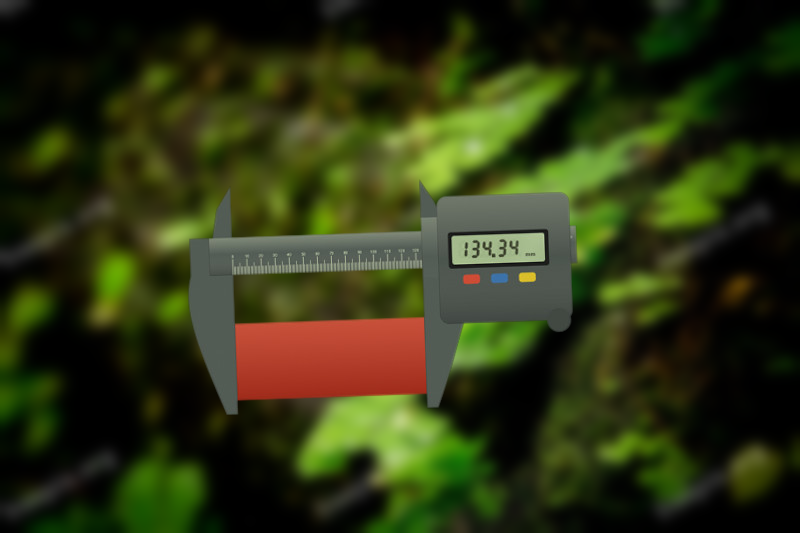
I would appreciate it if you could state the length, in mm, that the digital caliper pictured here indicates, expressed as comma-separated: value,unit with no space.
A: 134.34,mm
